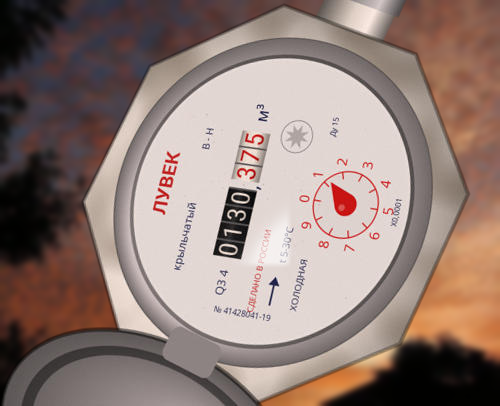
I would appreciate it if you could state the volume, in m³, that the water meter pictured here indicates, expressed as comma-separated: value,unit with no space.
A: 130.3751,m³
